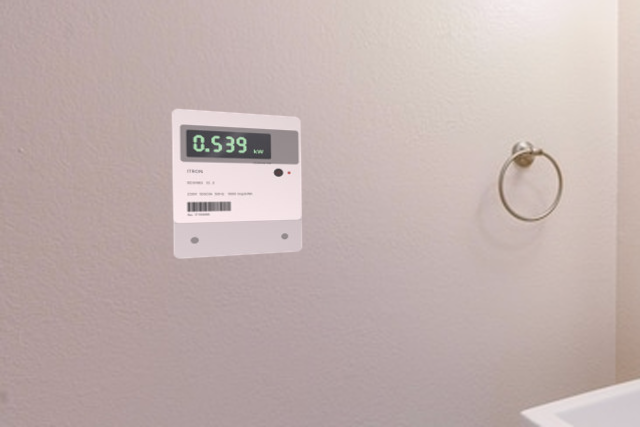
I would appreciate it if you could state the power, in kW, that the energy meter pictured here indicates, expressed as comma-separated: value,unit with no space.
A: 0.539,kW
